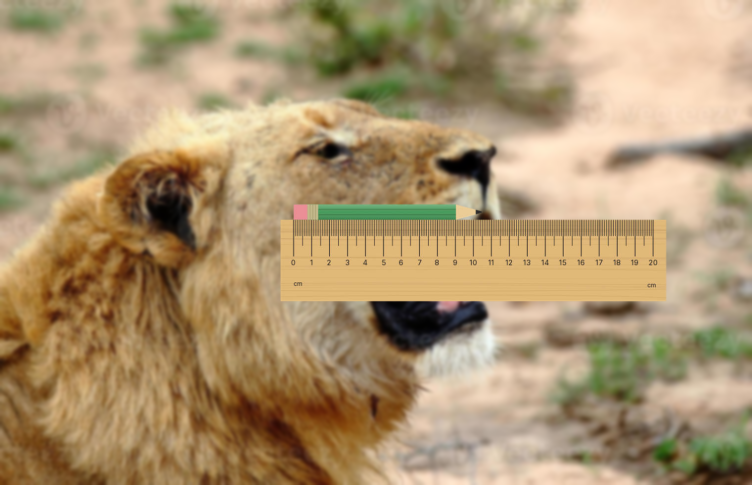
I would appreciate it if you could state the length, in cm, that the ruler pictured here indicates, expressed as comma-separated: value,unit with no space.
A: 10.5,cm
